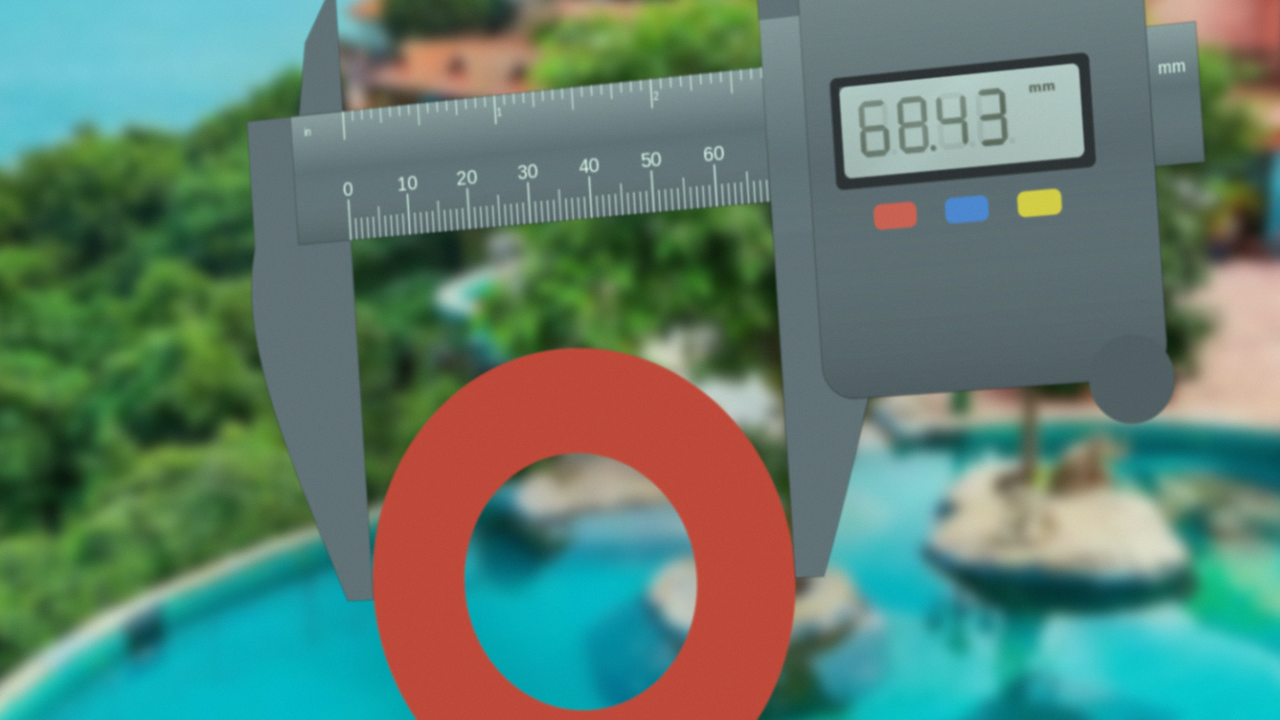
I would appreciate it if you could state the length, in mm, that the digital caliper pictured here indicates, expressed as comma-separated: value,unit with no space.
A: 68.43,mm
